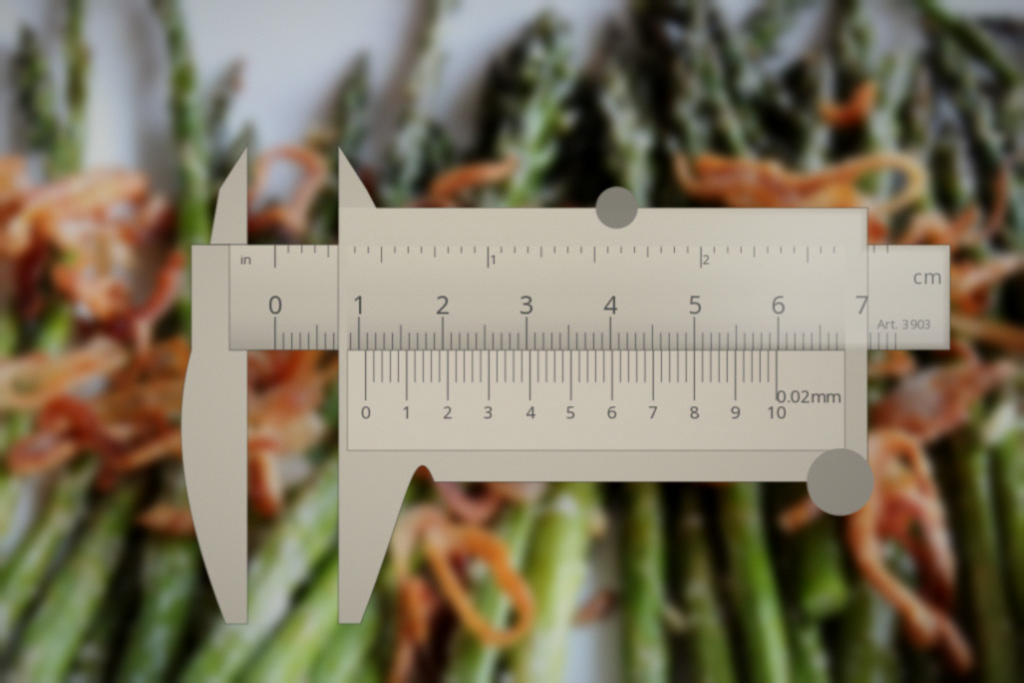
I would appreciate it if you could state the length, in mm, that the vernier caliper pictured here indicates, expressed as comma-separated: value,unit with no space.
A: 10.8,mm
